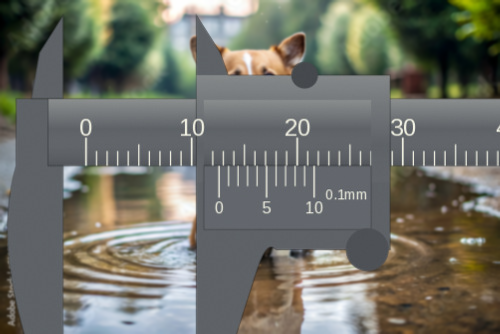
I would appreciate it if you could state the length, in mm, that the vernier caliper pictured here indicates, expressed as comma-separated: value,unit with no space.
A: 12.6,mm
